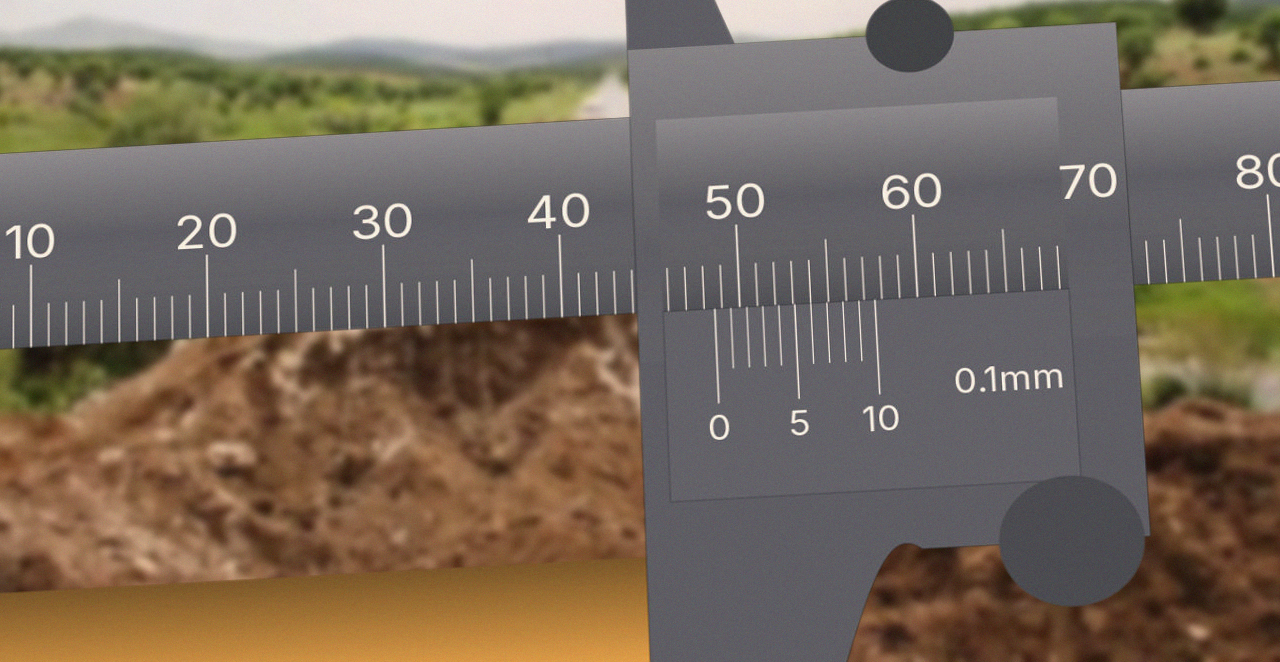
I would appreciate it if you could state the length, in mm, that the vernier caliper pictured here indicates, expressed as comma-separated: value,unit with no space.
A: 48.6,mm
